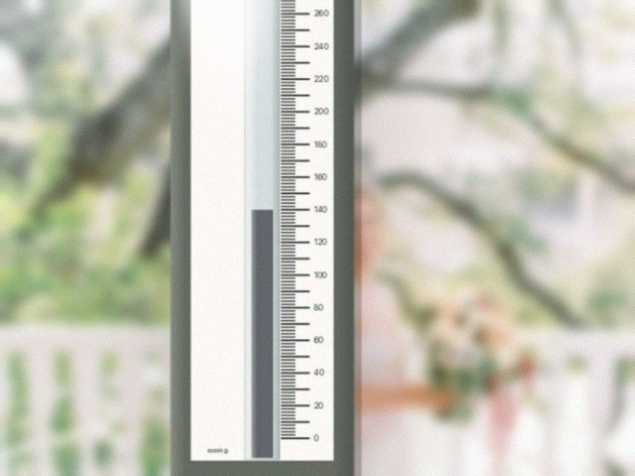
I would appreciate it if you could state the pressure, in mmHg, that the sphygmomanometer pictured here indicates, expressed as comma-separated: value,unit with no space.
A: 140,mmHg
